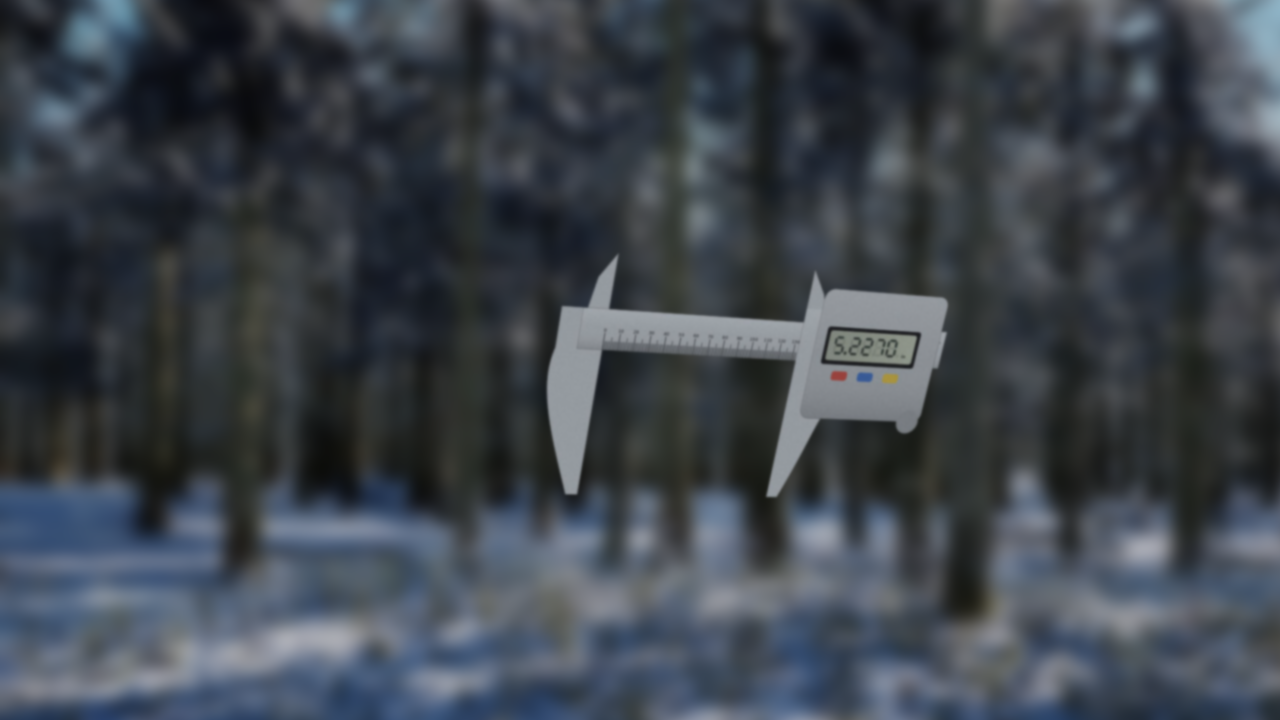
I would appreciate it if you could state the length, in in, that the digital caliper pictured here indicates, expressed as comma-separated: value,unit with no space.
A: 5.2270,in
